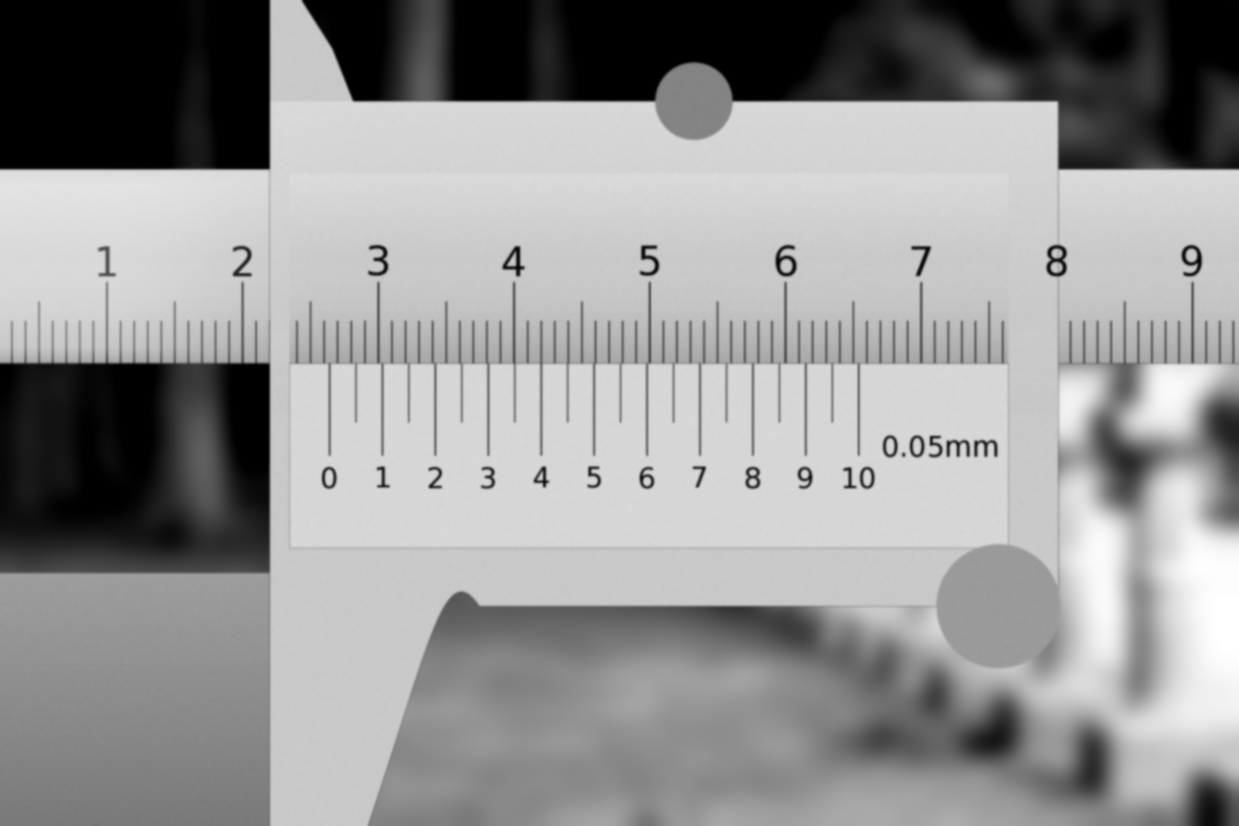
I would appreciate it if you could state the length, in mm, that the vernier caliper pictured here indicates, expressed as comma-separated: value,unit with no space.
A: 26.4,mm
